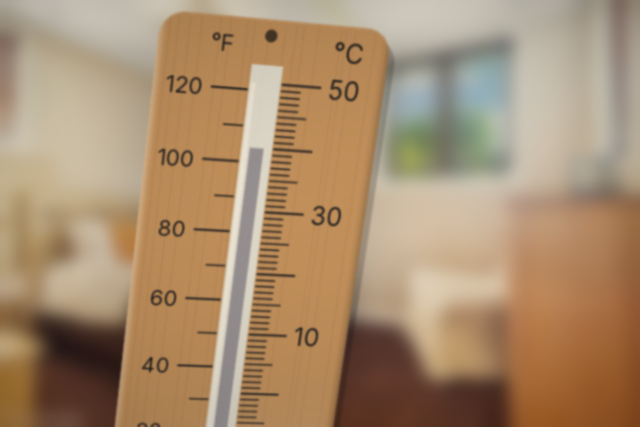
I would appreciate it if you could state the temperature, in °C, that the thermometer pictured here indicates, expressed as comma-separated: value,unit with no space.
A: 40,°C
